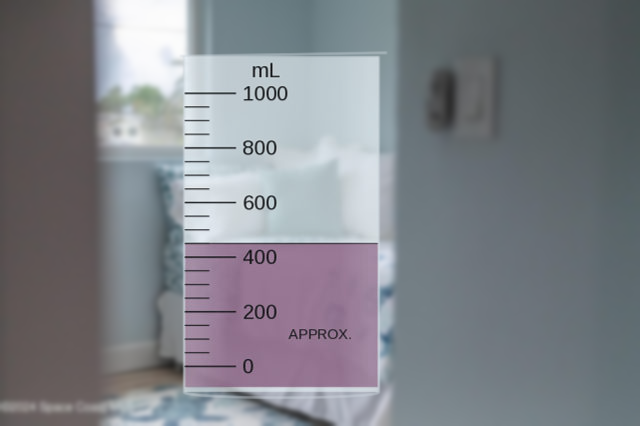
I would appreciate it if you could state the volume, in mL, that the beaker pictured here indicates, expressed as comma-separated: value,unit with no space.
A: 450,mL
